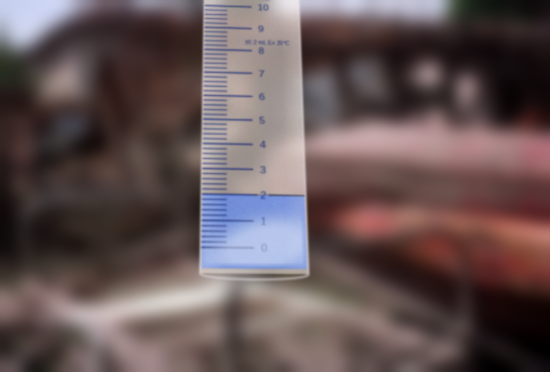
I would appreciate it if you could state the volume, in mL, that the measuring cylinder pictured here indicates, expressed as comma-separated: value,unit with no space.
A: 2,mL
